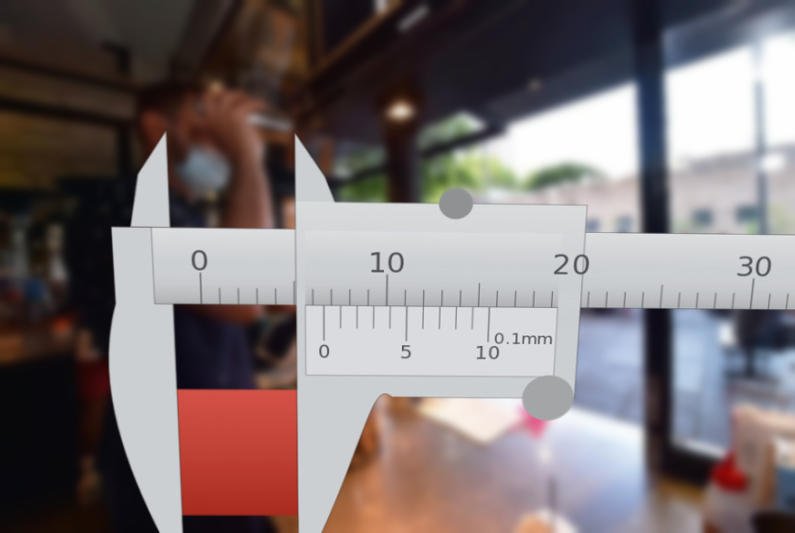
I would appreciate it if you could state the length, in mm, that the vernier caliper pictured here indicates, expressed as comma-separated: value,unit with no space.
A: 6.6,mm
